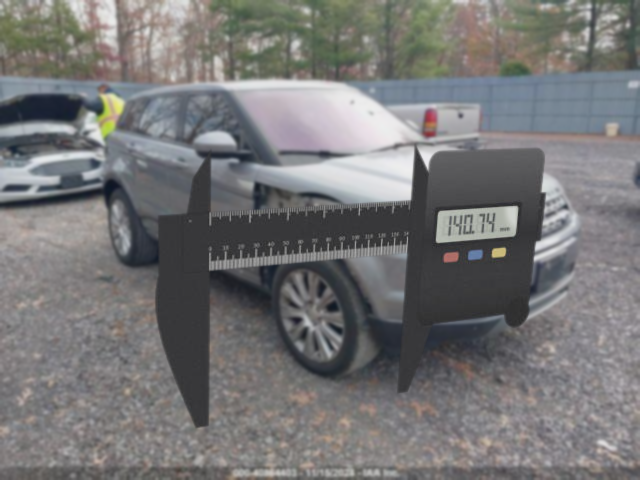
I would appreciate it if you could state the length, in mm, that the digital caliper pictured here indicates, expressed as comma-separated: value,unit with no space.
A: 140.74,mm
